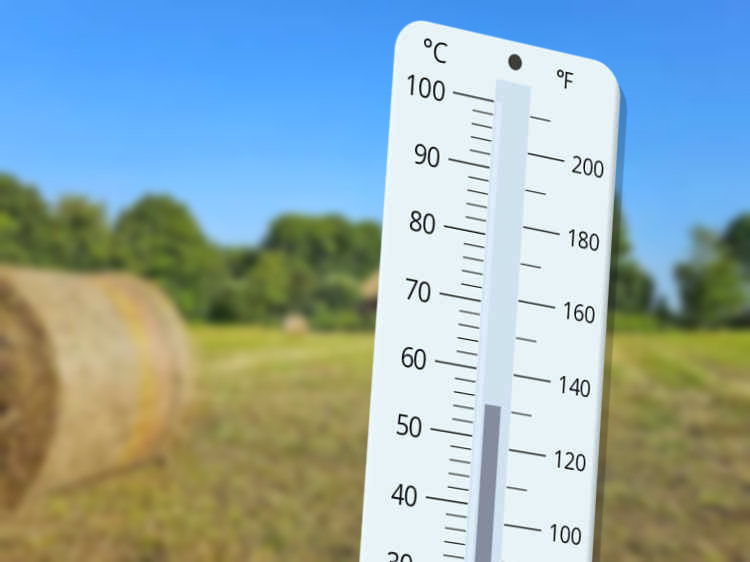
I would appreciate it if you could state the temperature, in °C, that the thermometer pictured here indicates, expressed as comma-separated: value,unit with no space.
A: 55,°C
